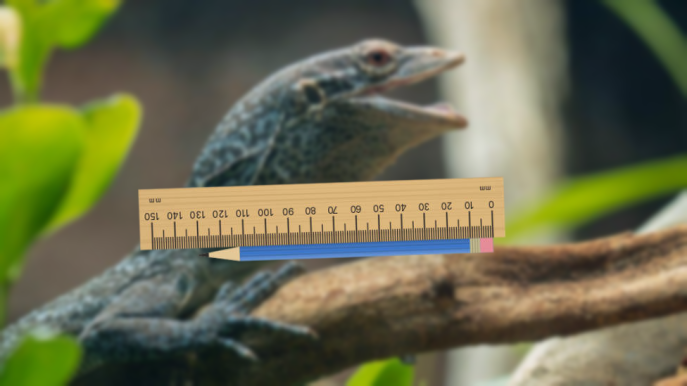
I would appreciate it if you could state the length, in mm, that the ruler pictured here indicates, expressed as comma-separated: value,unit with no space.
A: 130,mm
